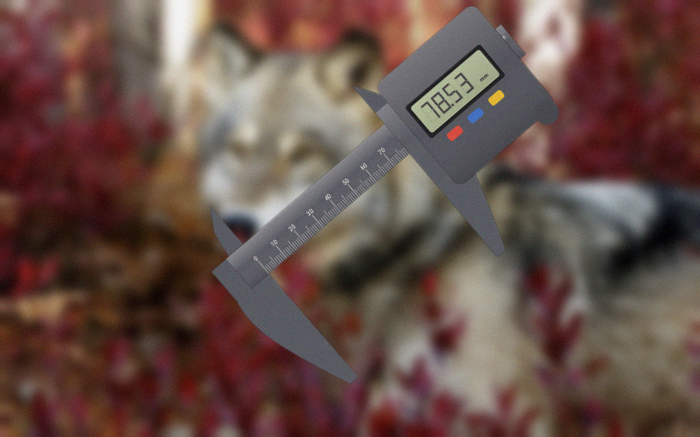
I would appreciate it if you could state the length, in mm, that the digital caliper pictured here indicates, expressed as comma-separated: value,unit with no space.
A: 78.53,mm
